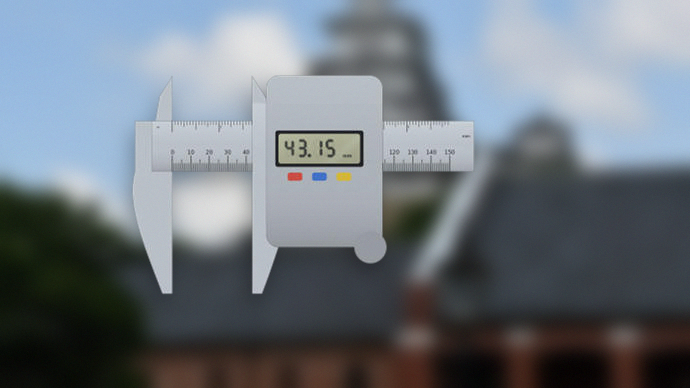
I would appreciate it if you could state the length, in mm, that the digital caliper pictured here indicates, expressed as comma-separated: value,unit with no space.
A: 43.15,mm
